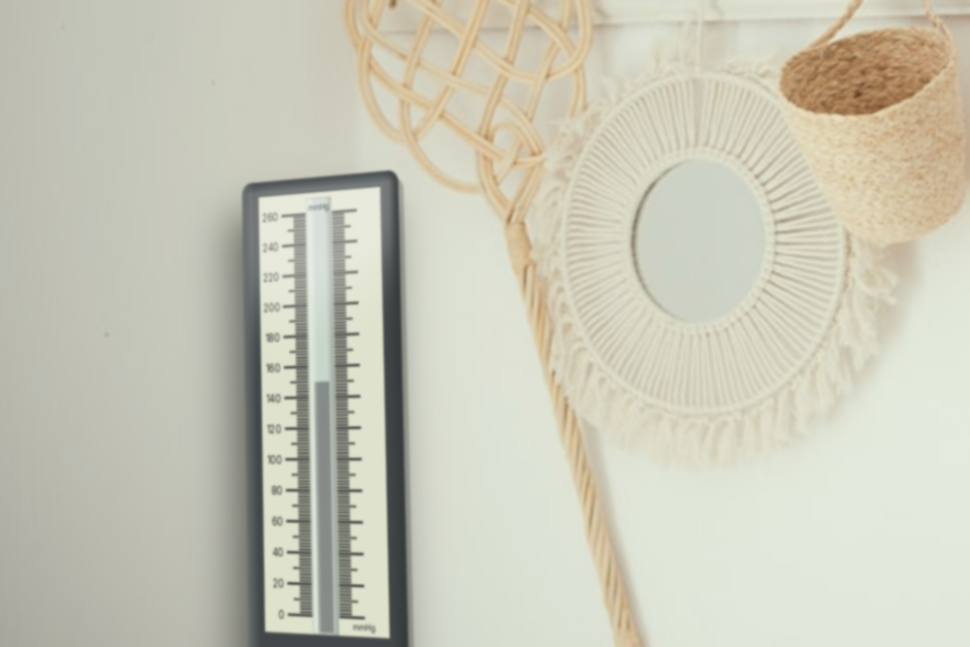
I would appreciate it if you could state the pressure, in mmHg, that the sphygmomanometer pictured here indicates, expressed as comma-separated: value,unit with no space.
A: 150,mmHg
